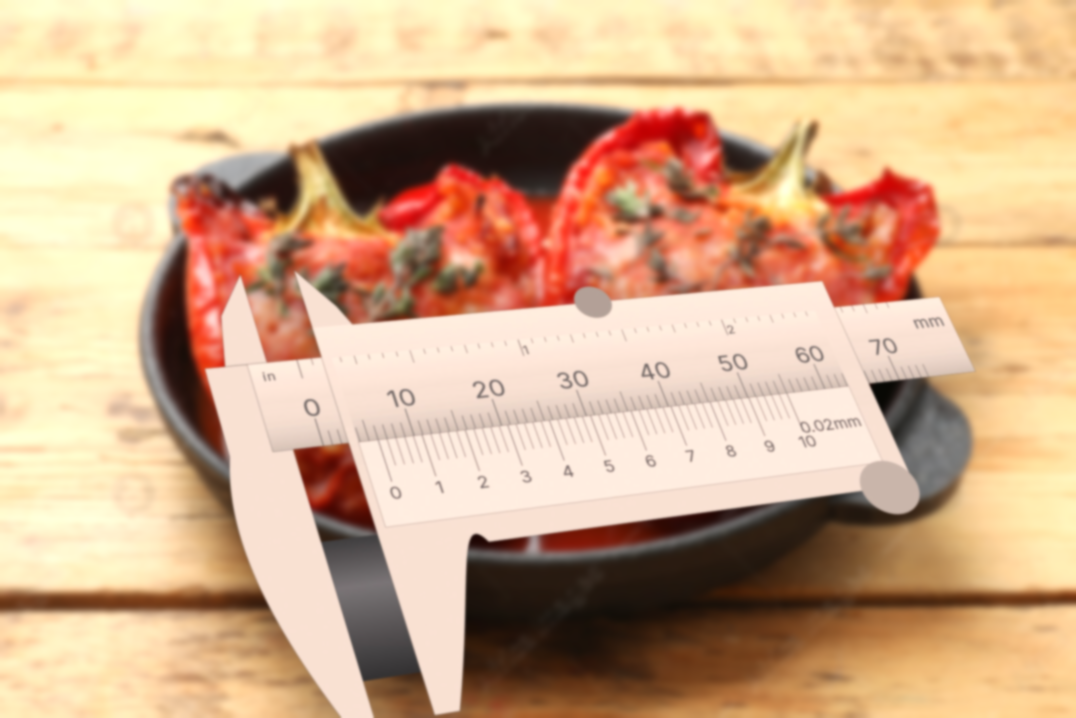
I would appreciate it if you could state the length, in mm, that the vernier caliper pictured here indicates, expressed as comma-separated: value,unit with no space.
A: 6.0,mm
